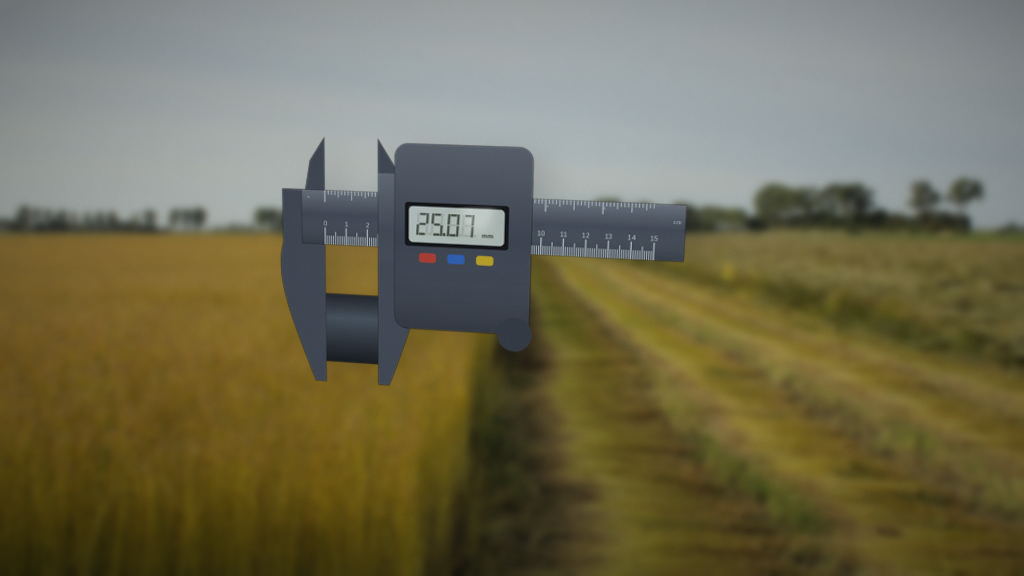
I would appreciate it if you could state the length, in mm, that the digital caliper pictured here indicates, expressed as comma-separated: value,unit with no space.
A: 25.07,mm
